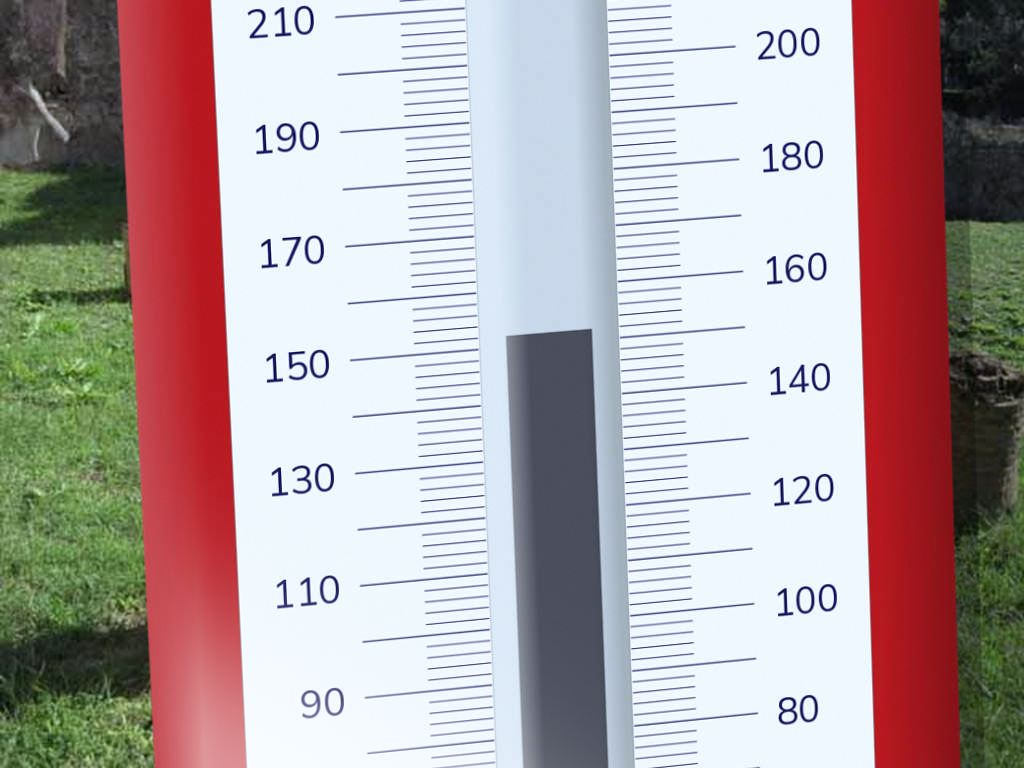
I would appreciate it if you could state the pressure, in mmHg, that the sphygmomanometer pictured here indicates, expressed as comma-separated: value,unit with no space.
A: 152,mmHg
